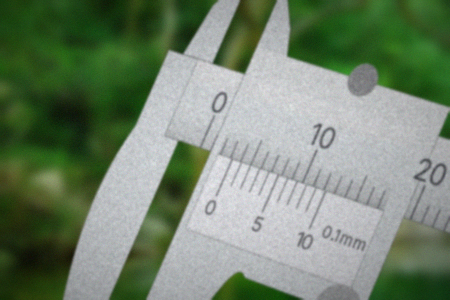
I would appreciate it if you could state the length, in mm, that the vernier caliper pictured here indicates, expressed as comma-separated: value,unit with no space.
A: 3.2,mm
